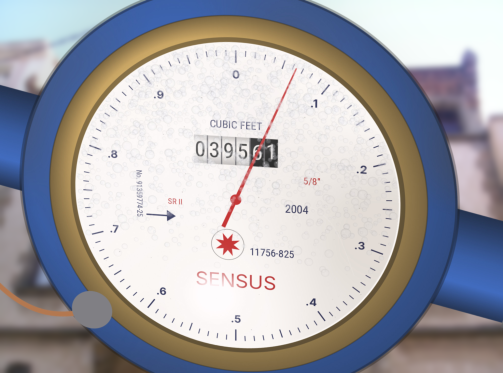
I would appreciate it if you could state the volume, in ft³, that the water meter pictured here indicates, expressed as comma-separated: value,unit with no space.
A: 39561.06,ft³
